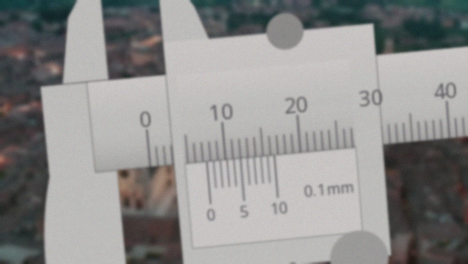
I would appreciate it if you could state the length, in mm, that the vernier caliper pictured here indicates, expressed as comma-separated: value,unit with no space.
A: 7.5,mm
